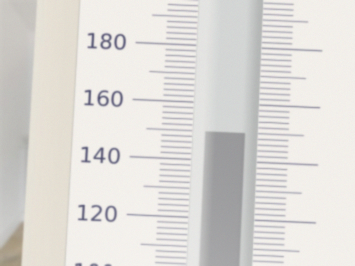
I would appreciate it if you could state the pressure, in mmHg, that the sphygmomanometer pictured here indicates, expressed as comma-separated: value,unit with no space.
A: 150,mmHg
